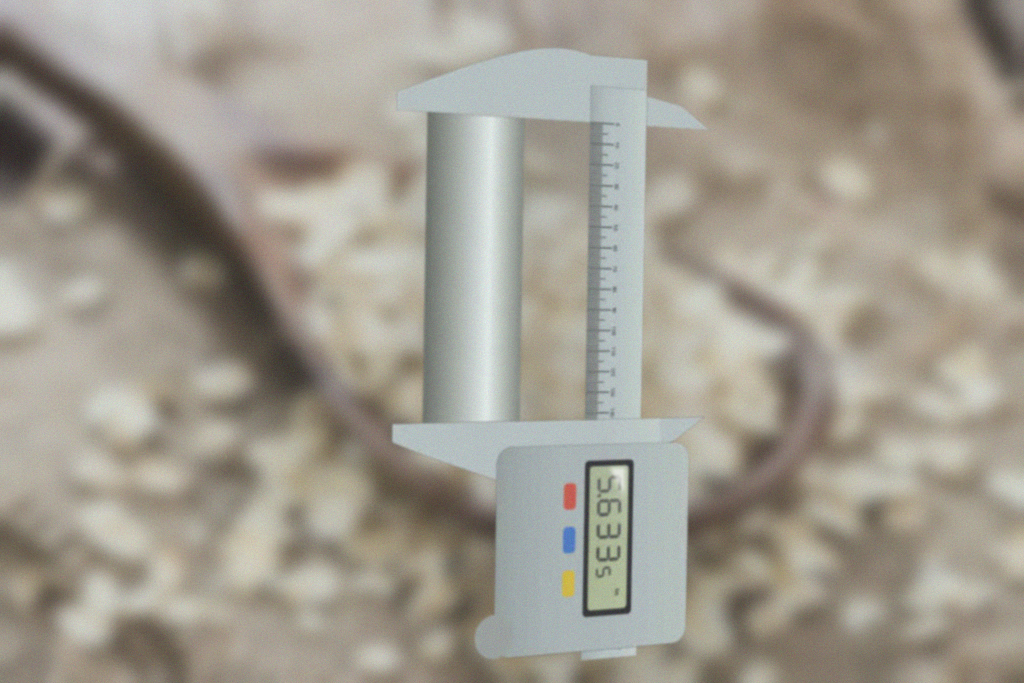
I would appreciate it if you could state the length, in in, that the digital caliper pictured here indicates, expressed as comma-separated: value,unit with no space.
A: 5.6335,in
